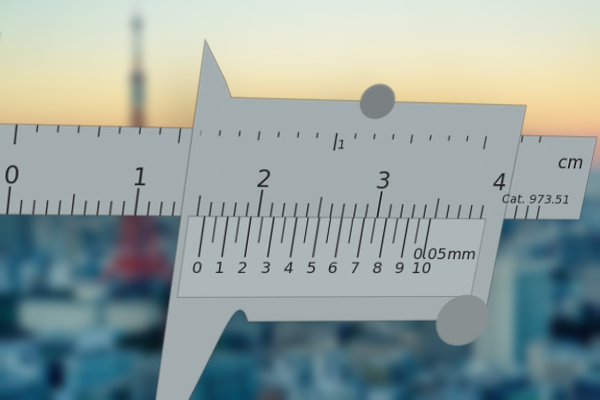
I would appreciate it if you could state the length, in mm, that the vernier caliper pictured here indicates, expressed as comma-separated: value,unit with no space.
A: 15.6,mm
